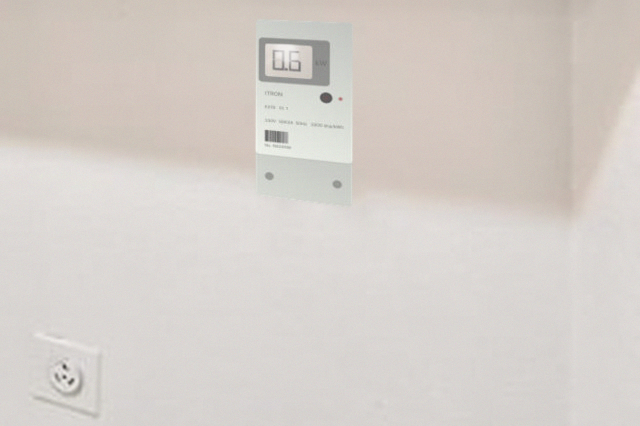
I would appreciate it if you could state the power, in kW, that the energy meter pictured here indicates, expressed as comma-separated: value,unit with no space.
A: 0.6,kW
